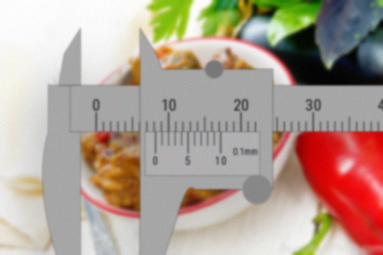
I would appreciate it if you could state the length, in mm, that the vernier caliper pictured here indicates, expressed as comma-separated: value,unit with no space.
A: 8.2,mm
